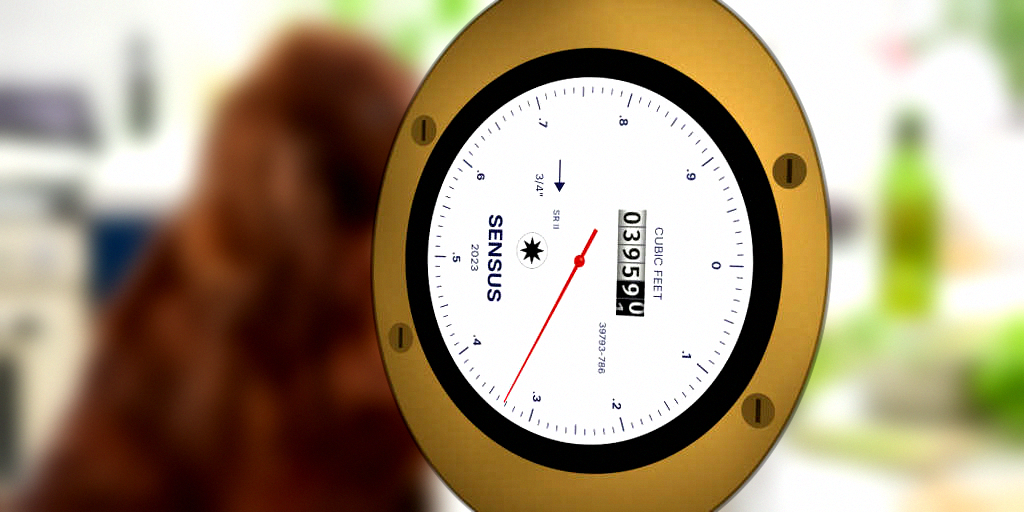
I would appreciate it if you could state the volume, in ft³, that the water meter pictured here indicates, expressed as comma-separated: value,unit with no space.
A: 39590.33,ft³
